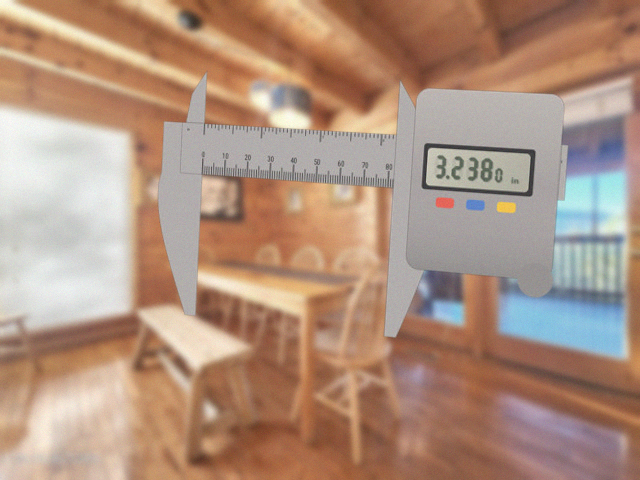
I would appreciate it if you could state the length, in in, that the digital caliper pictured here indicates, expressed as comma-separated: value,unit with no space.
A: 3.2380,in
